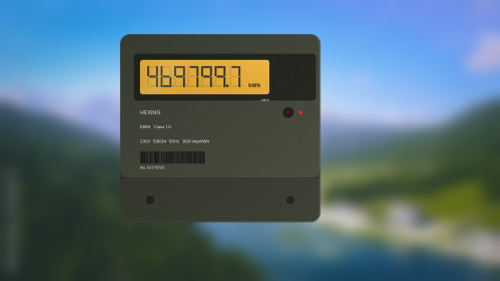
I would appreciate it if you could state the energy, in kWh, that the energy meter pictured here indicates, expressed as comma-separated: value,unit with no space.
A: 469799.7,kWh
